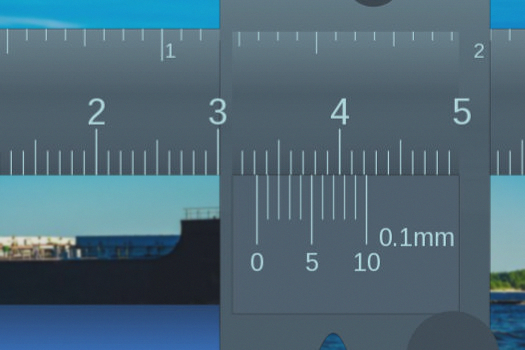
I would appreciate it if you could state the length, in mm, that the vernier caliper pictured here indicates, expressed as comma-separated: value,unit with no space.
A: 33.2,mm
